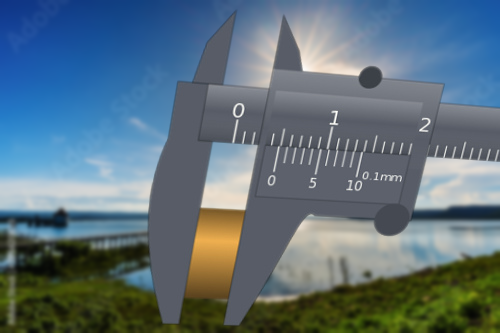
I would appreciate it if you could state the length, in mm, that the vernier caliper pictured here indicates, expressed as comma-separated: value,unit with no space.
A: 4.8,mm
